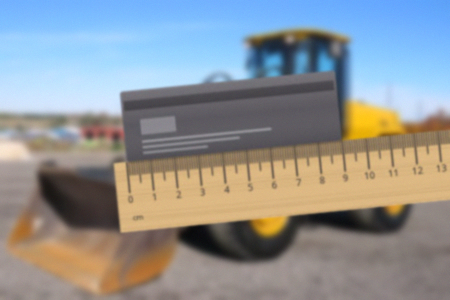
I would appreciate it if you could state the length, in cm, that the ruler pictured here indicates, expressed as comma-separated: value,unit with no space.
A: 9,cm
